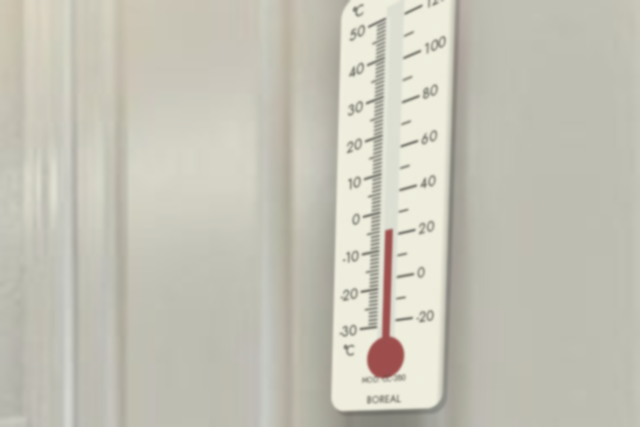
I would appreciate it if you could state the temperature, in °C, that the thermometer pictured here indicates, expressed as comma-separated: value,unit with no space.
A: -5,°C
